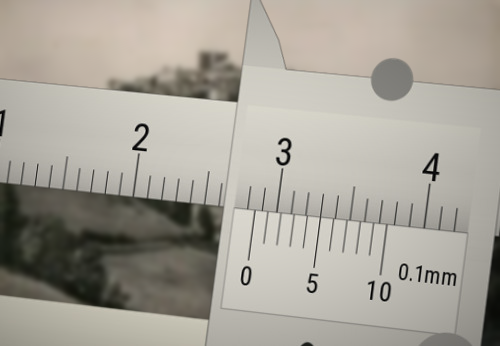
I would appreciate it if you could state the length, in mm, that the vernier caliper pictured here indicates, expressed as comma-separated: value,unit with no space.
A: 28.5,mm
